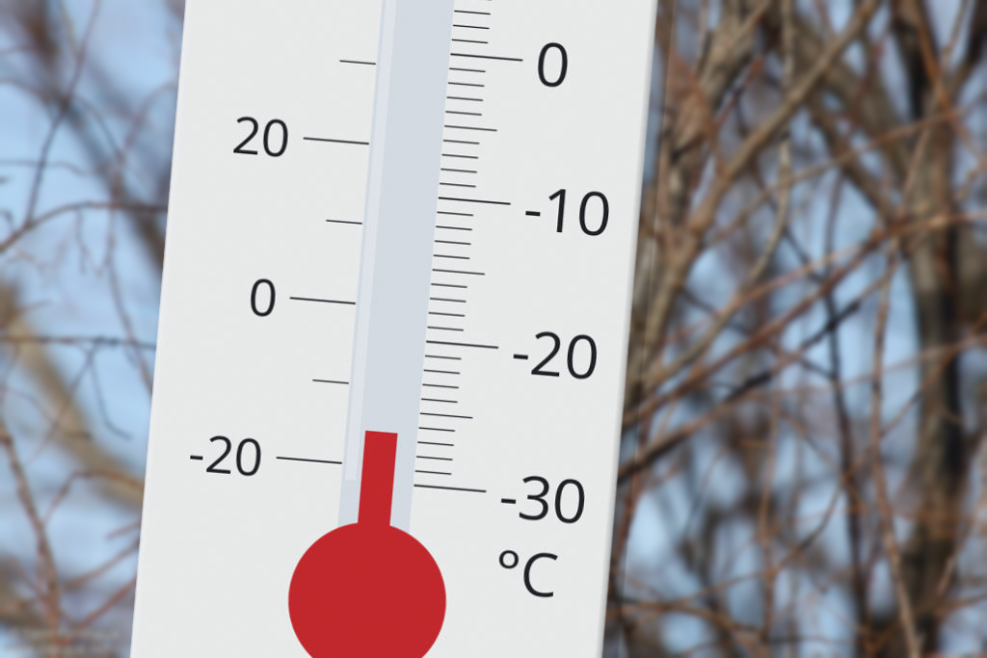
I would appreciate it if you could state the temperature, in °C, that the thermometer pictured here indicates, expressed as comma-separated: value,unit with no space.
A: -26.5,°C
